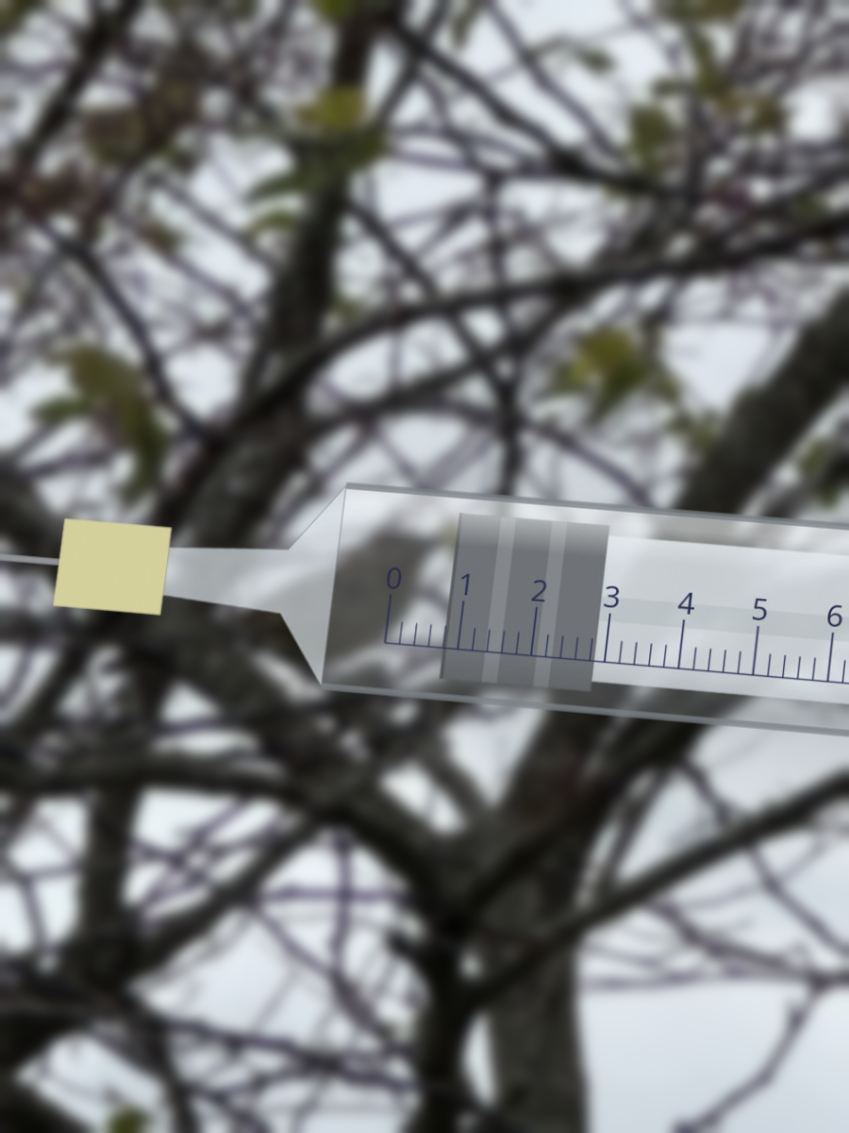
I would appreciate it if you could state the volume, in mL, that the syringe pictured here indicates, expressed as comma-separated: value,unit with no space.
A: 0.8,mL
